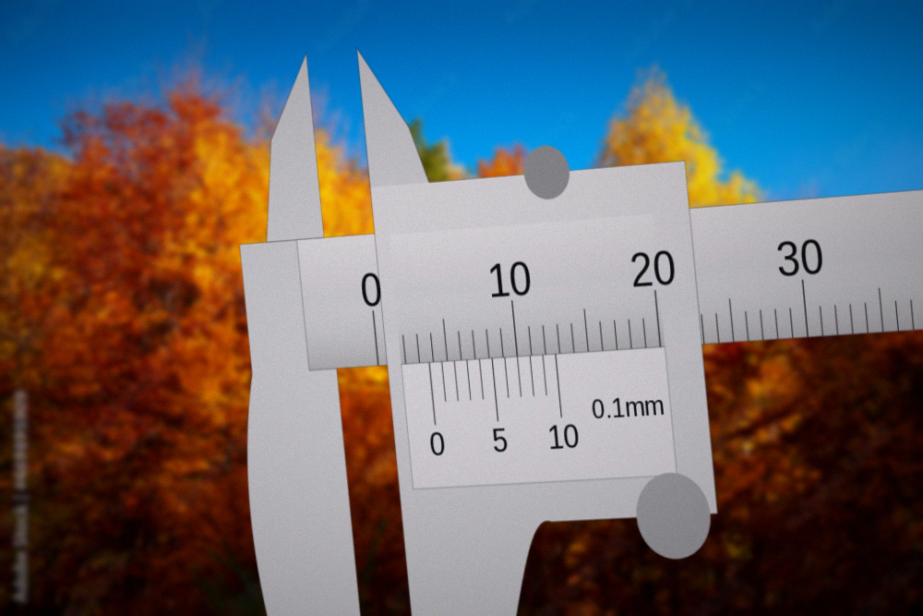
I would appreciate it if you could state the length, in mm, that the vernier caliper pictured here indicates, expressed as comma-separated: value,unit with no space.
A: 3.7,mm
